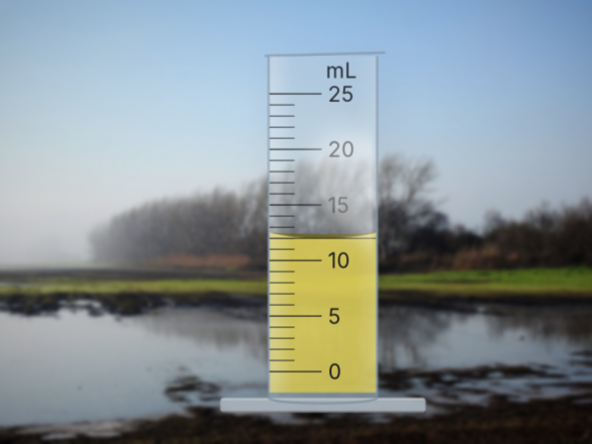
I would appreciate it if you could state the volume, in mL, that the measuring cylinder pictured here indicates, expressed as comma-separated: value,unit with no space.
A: 12,mL
